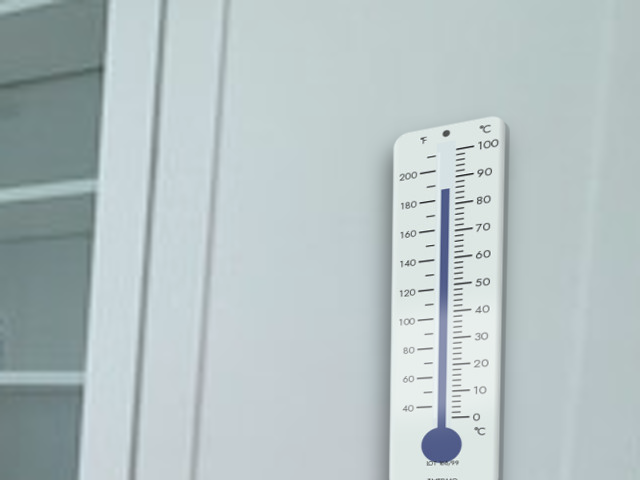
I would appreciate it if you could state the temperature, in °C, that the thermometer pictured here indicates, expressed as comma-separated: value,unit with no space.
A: 86,°C
